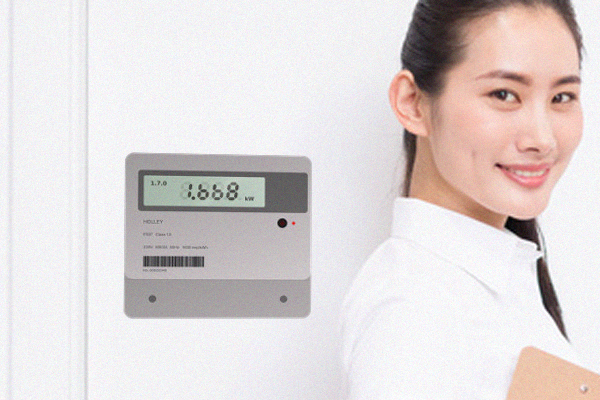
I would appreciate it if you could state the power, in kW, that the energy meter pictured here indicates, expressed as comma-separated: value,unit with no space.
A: 1.668,kW
